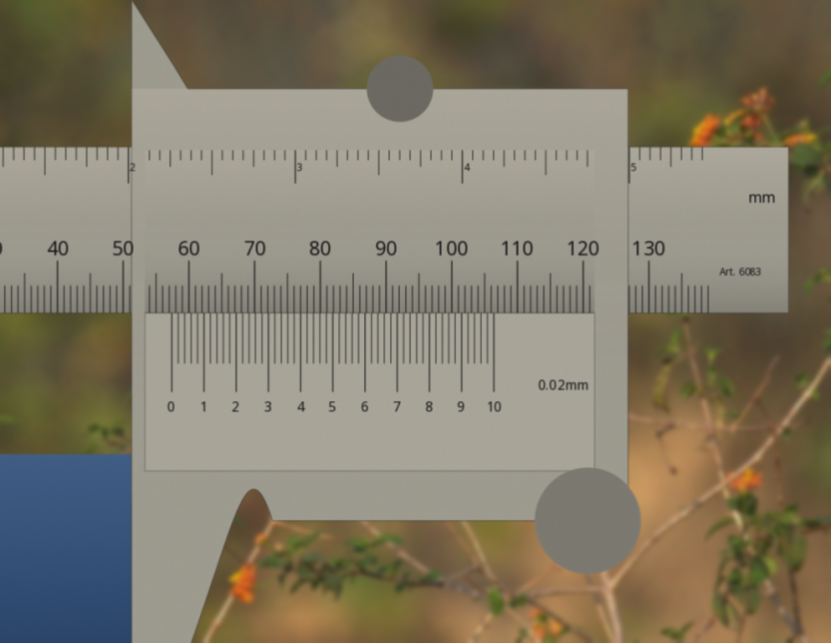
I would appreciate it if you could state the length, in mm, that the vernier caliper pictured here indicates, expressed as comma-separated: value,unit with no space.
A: 57.4,mm
